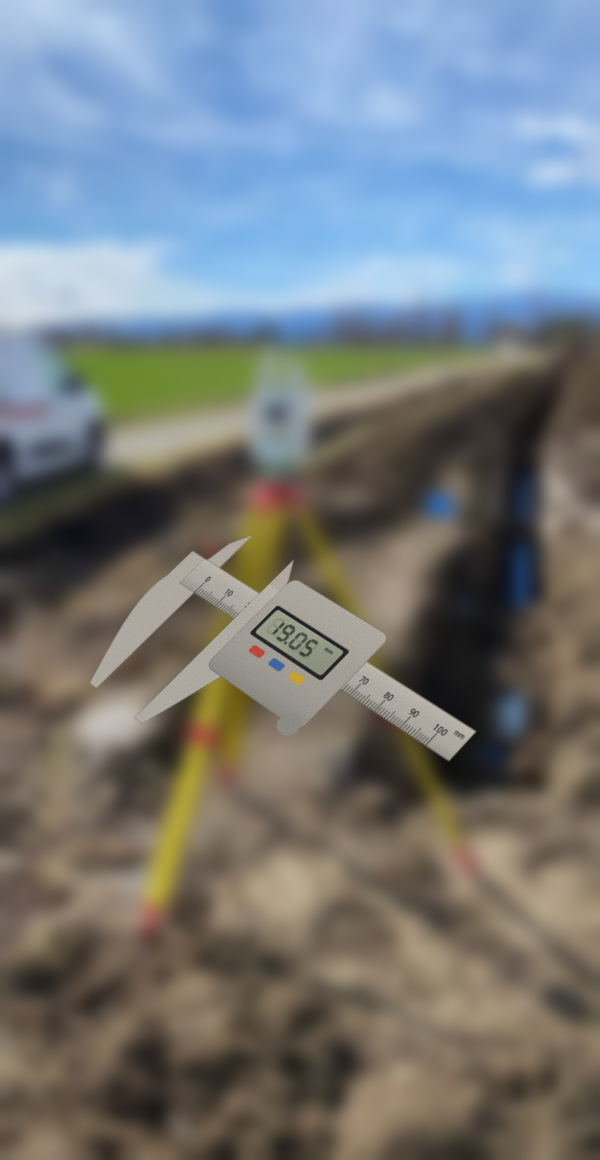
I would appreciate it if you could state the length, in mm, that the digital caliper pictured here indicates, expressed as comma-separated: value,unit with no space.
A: 19.05,mm
